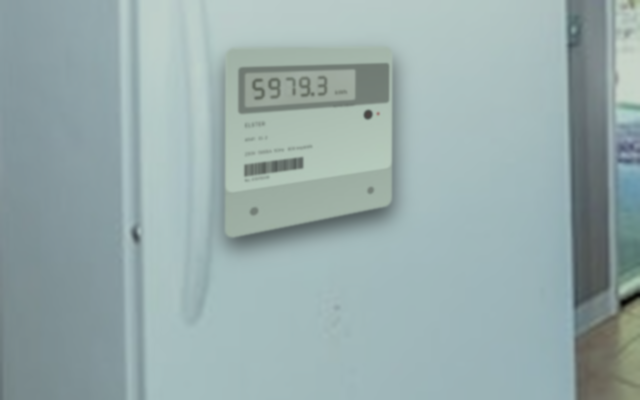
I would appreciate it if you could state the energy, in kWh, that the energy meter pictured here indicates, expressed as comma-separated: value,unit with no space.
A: 5979.3,kWh
